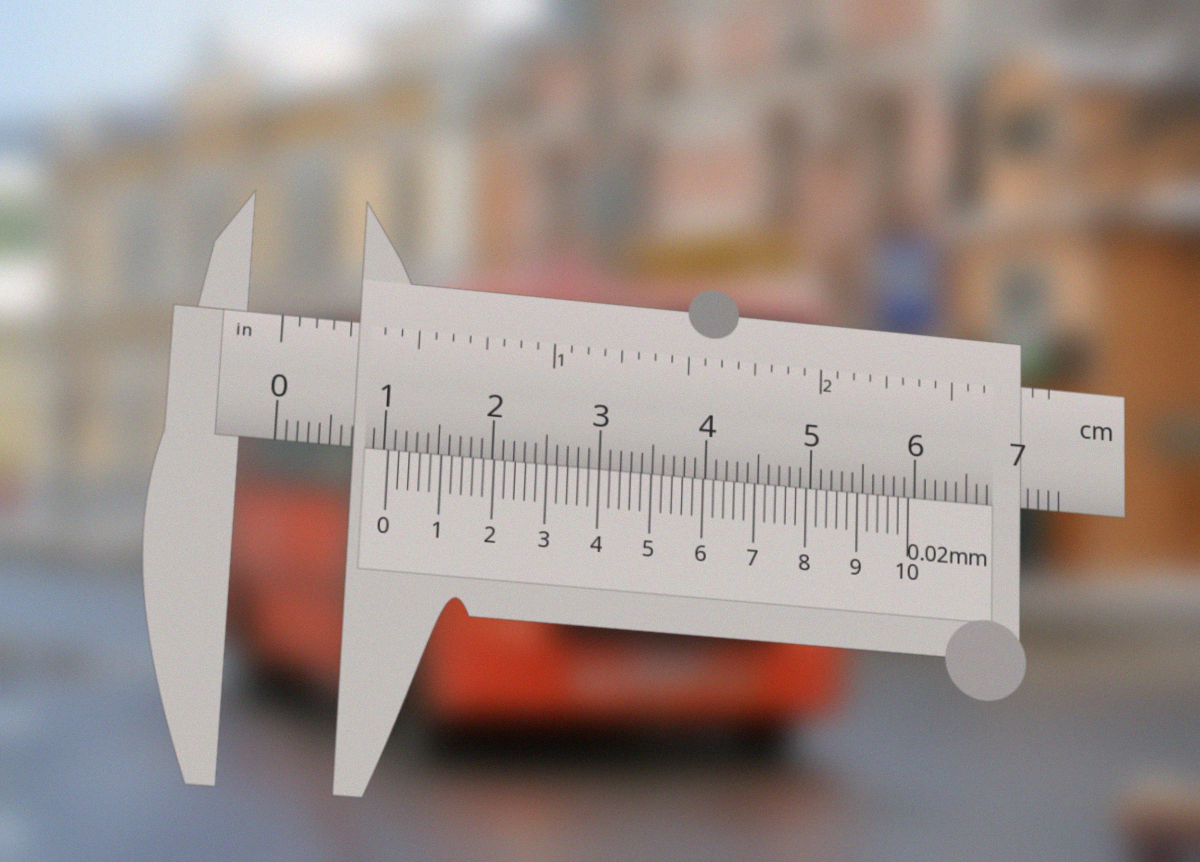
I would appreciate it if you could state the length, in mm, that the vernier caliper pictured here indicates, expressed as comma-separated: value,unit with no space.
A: 10.4,mm
